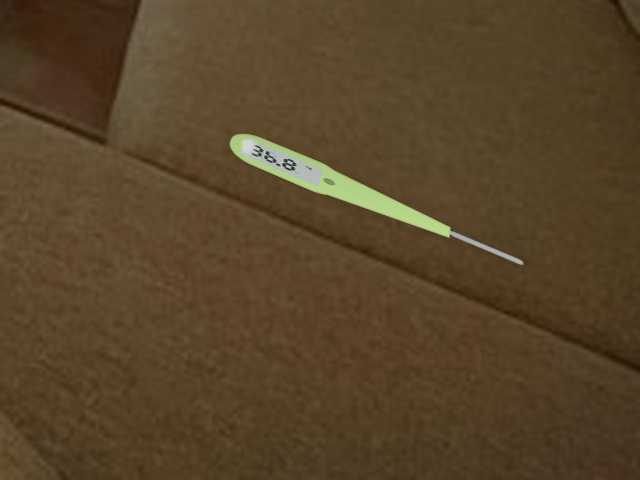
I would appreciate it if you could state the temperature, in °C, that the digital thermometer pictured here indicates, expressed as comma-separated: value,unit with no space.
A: 36.8,°C
